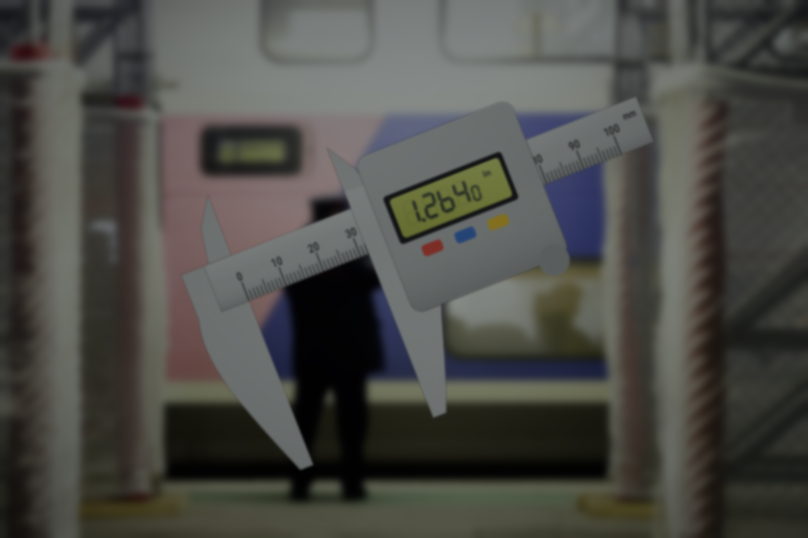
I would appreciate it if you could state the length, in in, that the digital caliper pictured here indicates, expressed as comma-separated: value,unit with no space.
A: 1.2640,in
